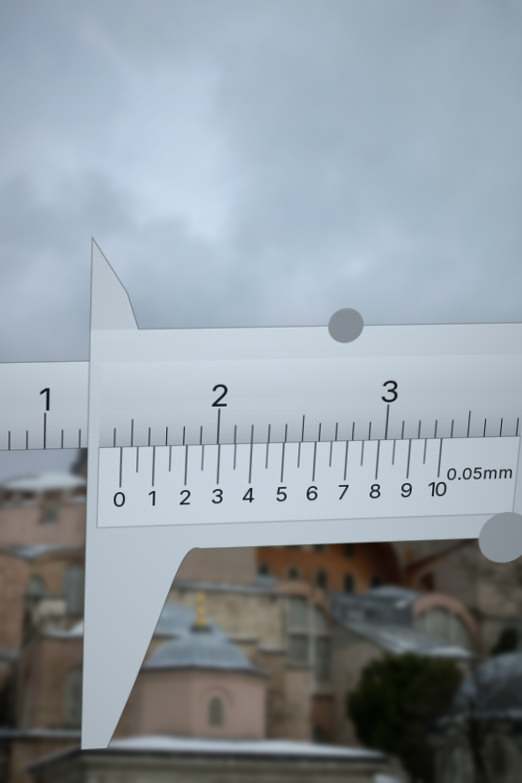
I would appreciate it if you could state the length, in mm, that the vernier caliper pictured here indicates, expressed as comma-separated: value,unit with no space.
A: 14.4,mm
